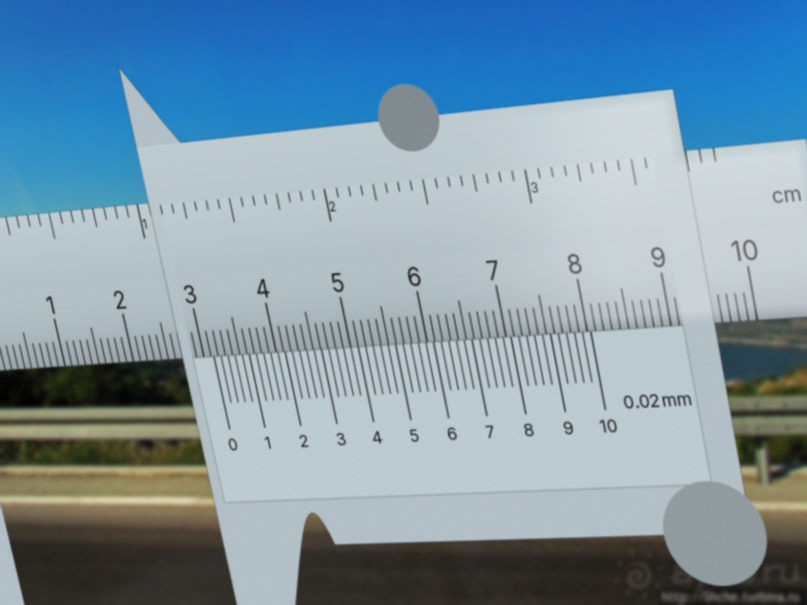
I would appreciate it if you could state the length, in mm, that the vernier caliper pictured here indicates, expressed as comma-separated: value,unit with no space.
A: 31.4,mm
